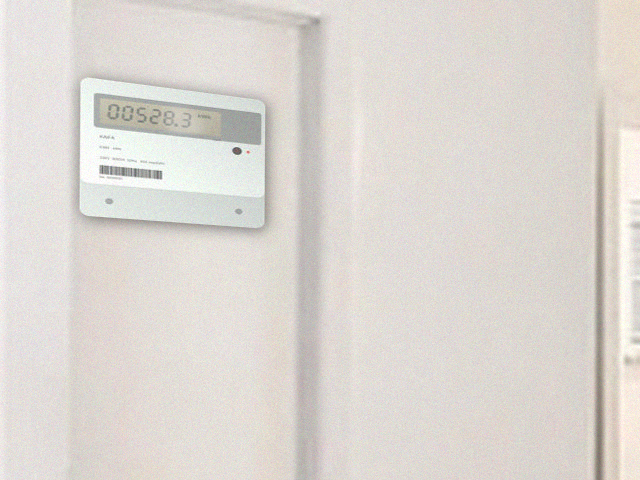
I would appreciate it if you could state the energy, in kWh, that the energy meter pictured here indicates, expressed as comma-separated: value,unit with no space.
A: 528.3,kWh
